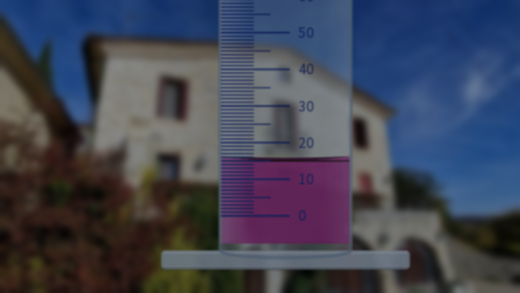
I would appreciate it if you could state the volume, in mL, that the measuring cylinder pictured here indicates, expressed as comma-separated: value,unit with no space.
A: 15,mL
